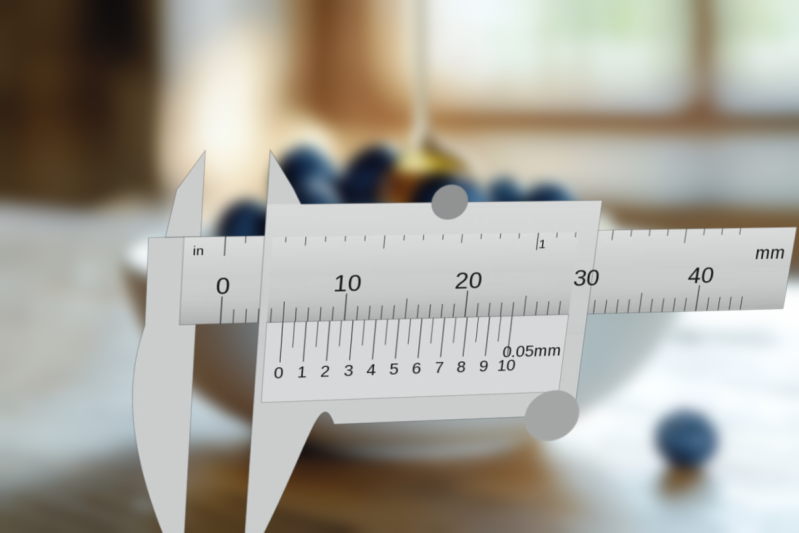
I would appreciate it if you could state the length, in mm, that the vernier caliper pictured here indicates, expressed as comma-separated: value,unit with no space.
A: 5.0,mm
